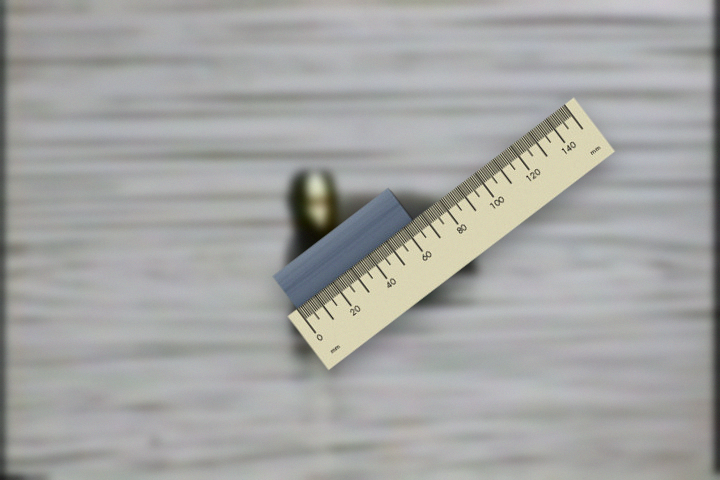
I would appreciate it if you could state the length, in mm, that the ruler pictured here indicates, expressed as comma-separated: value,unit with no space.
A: 65,mm
